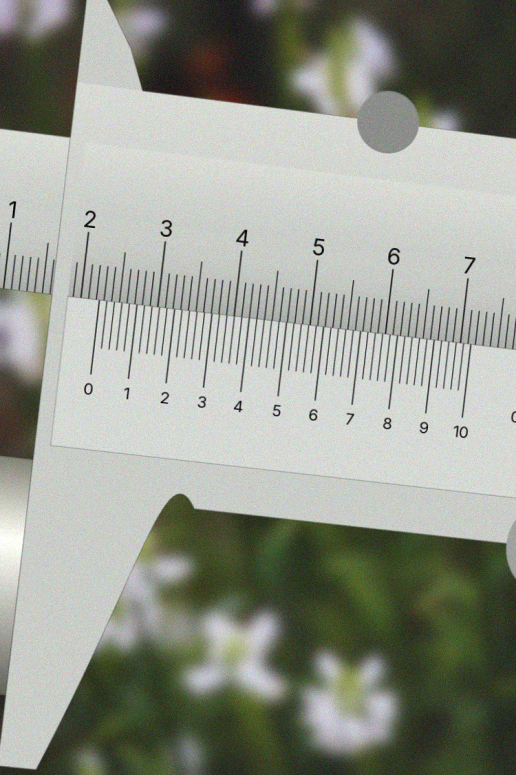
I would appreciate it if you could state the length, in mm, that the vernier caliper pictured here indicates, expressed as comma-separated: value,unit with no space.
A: 22.4,mm
